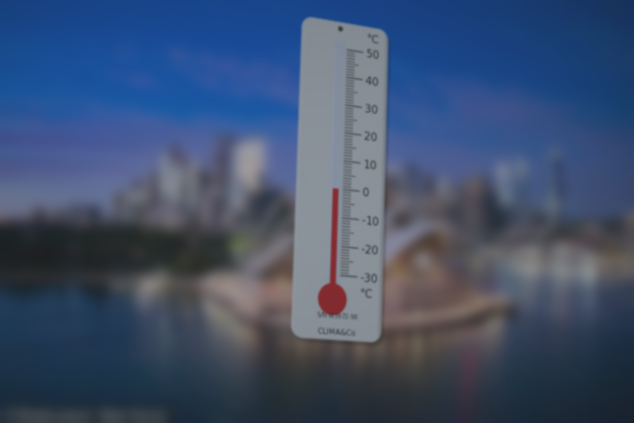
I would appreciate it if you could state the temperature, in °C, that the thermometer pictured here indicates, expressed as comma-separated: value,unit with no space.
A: 0,°C
